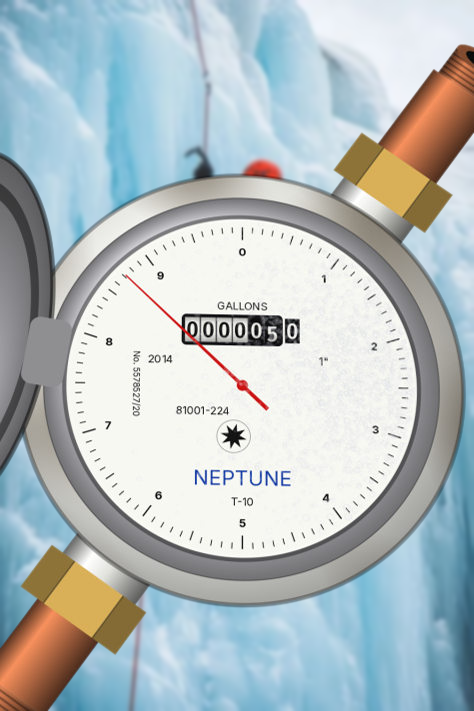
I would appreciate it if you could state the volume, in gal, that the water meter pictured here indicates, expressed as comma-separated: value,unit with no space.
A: 48.7,gal
